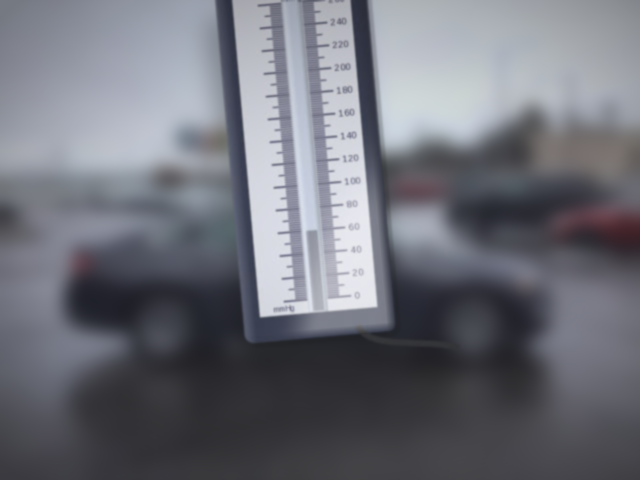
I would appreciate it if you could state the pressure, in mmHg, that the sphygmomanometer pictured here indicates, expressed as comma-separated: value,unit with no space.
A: 60,mmHg
